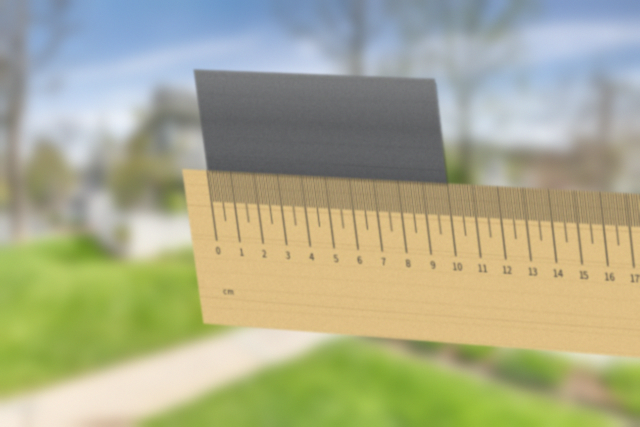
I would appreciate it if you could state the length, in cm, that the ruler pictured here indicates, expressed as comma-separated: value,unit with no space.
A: 10,cm
